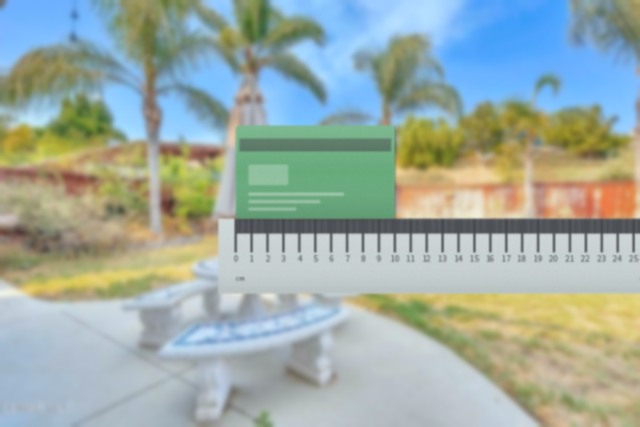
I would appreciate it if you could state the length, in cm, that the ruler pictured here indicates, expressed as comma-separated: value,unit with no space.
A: 10,cm
